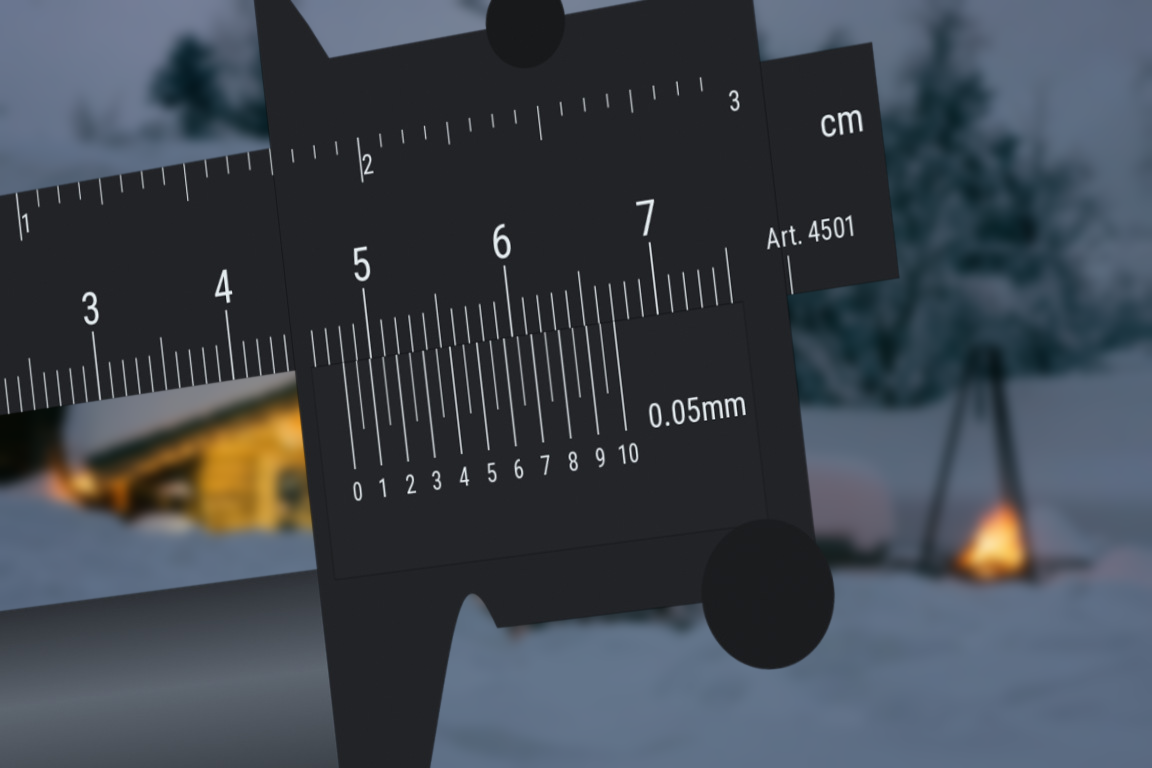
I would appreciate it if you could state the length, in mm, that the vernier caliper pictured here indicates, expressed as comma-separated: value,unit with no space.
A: 48.0,mm
